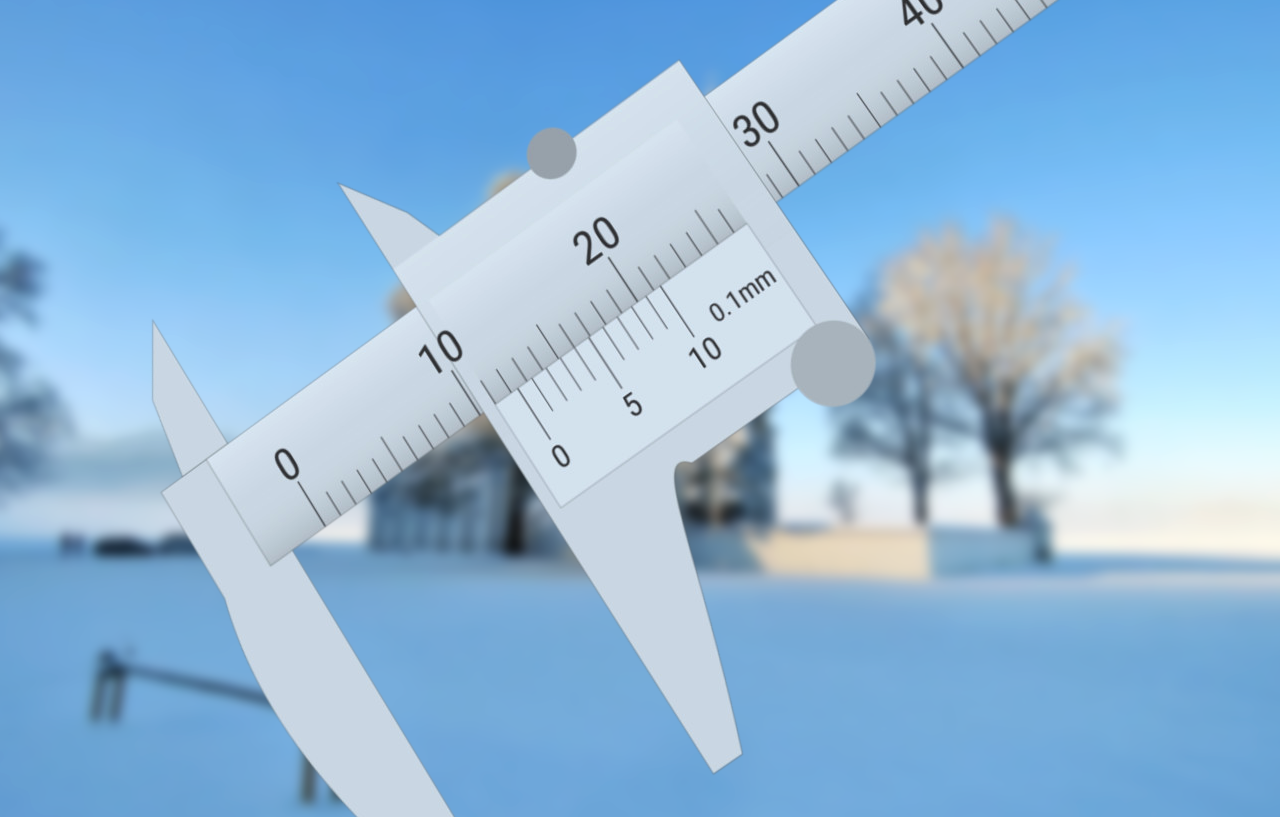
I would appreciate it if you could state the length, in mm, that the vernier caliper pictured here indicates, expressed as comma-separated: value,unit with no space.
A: 12.4,mm
